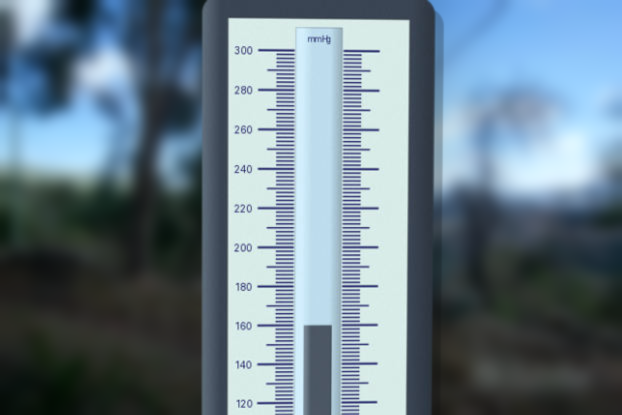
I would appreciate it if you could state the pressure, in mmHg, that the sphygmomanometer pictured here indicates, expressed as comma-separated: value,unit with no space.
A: 160,mmHg
